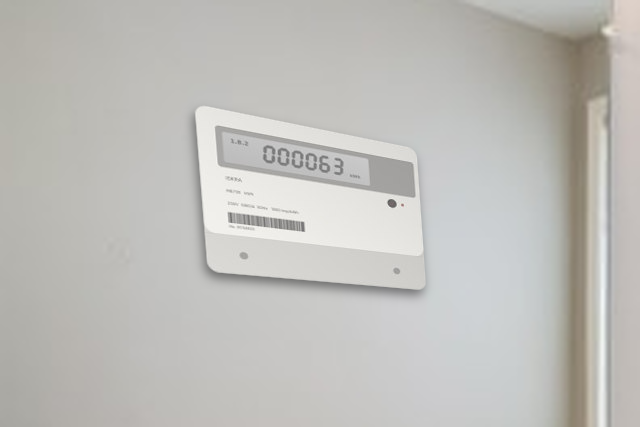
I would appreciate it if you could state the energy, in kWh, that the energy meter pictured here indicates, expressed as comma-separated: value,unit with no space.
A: 63,kWh
